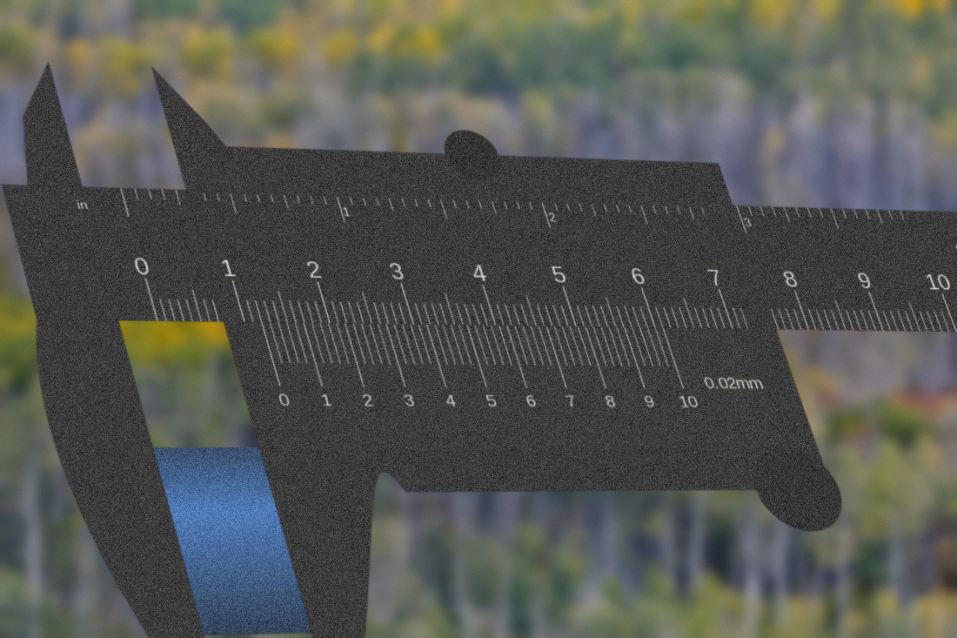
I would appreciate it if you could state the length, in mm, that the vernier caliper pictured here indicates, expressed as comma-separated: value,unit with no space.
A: 12.0,mm
